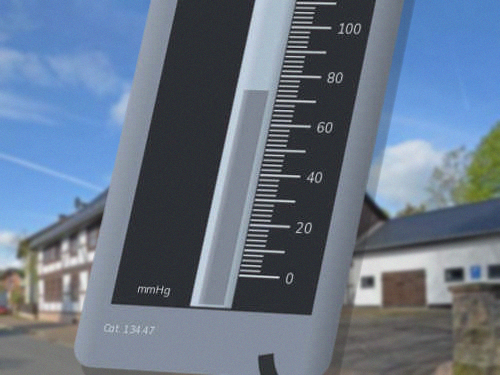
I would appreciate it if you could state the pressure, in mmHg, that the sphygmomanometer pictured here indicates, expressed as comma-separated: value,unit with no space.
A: 74,mmHg
